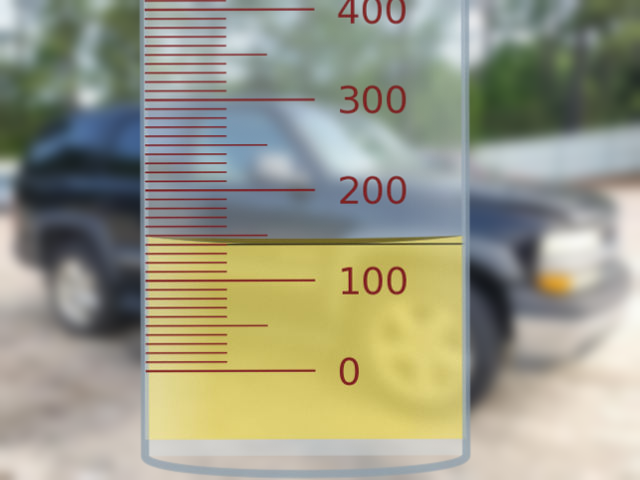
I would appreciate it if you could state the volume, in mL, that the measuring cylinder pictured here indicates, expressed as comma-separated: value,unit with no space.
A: 140,mL
